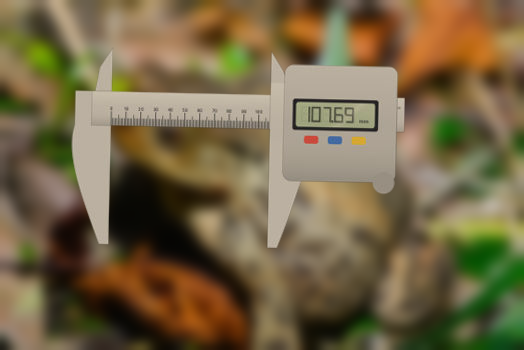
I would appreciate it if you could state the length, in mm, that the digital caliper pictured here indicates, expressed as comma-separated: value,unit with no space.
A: 107.69,mm
